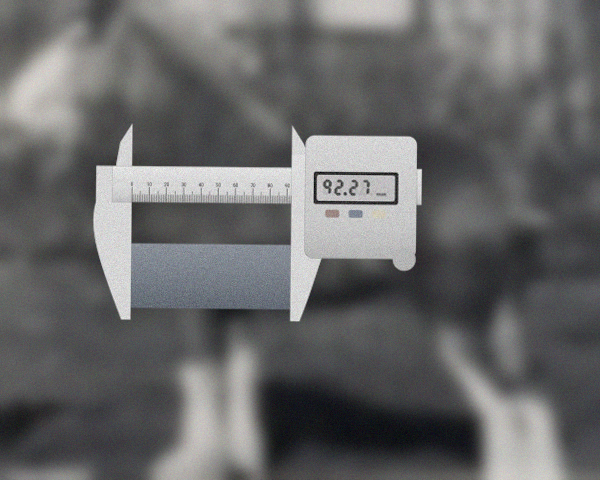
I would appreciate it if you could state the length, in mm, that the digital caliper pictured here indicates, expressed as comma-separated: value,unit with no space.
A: 92.27,mm
